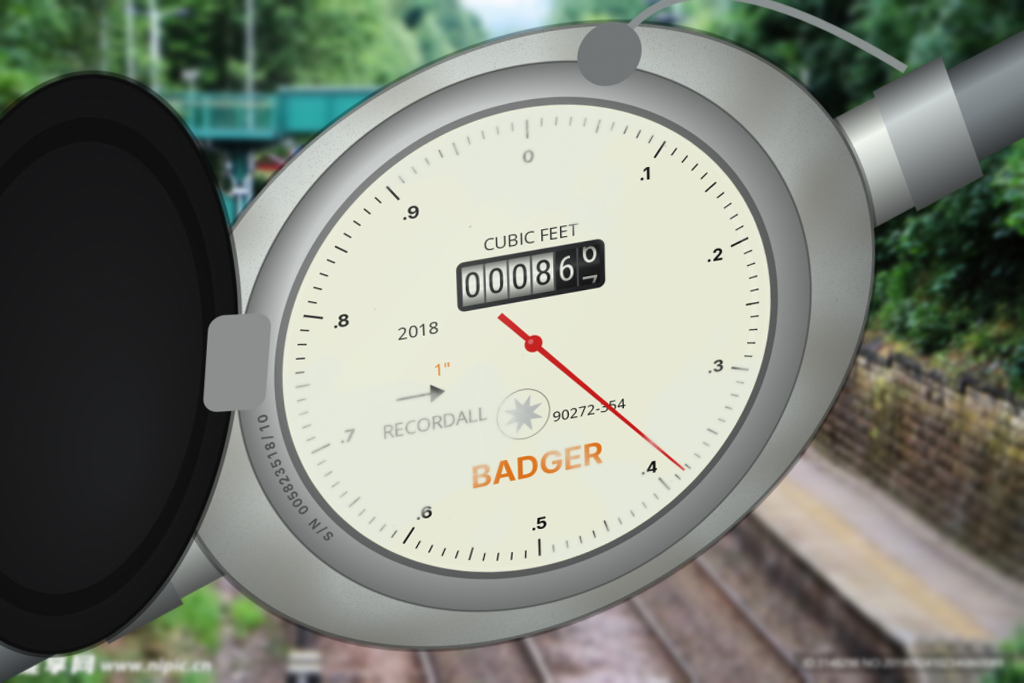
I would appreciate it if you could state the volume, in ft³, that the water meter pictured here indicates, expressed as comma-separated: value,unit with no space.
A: 866.38,ft³
